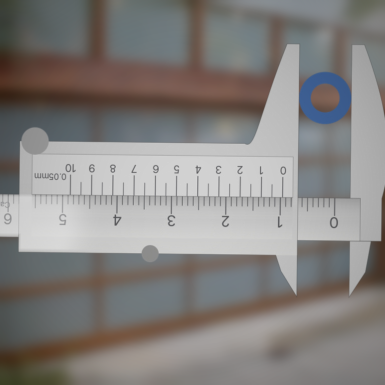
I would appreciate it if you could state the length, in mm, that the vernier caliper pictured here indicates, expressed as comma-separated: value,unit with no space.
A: 9.6,mm
